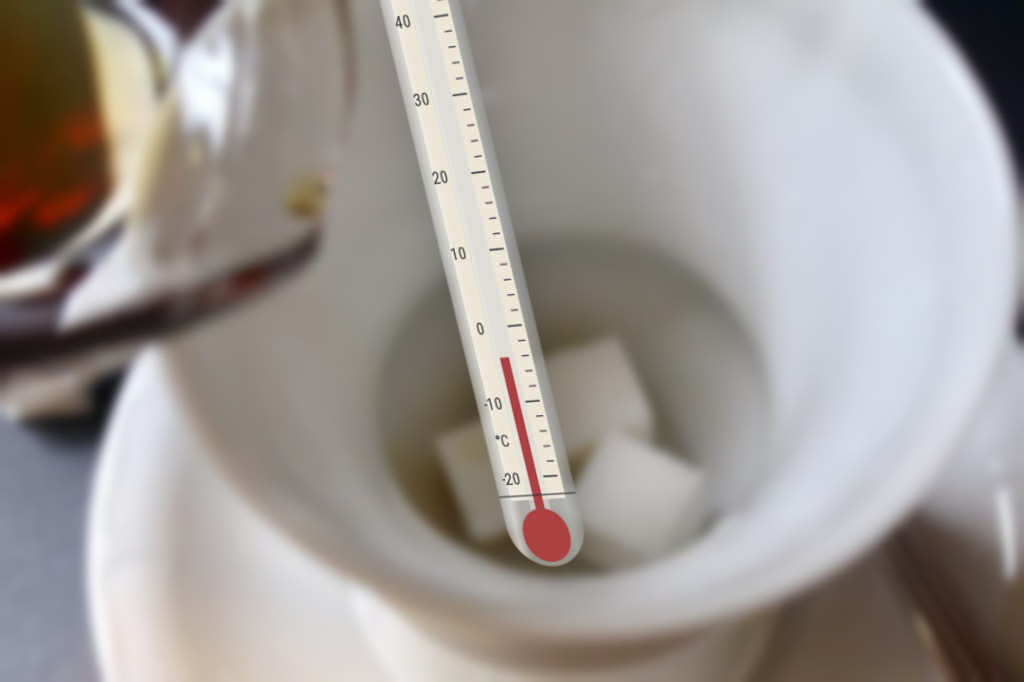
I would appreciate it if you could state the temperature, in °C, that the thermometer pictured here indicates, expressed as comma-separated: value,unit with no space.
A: -4,°C
